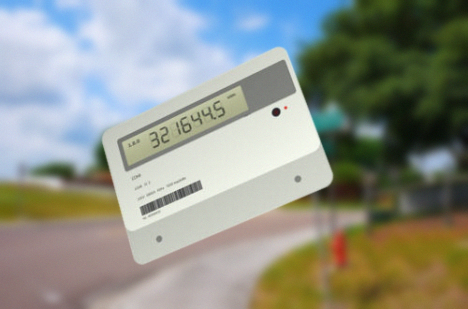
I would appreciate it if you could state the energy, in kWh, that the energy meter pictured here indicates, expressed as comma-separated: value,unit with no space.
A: 321644.5,kWh
